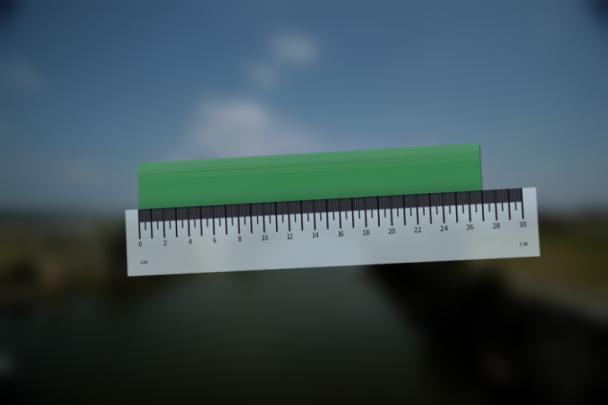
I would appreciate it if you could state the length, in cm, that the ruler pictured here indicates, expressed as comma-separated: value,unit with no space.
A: 27,cm
